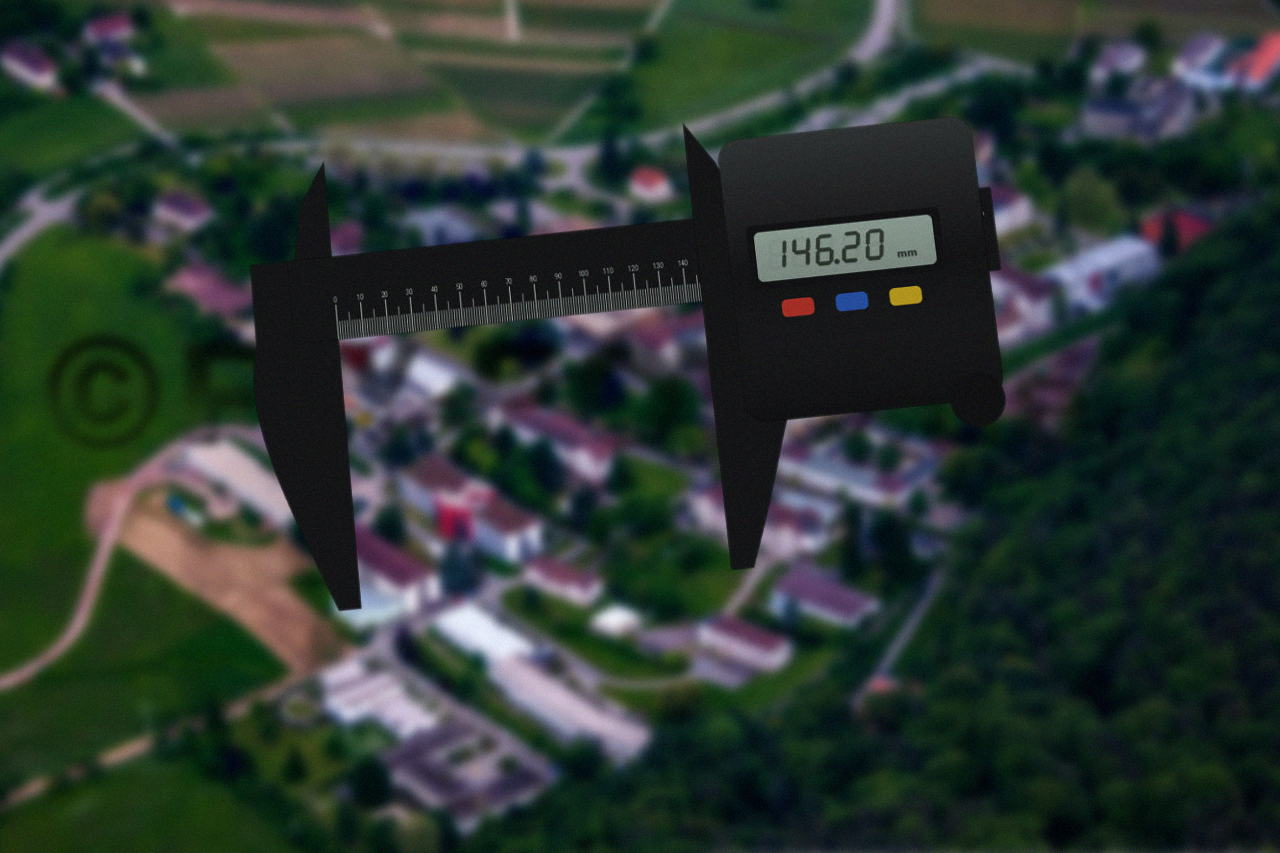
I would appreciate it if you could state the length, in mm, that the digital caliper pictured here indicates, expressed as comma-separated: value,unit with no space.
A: 146.20,mm
